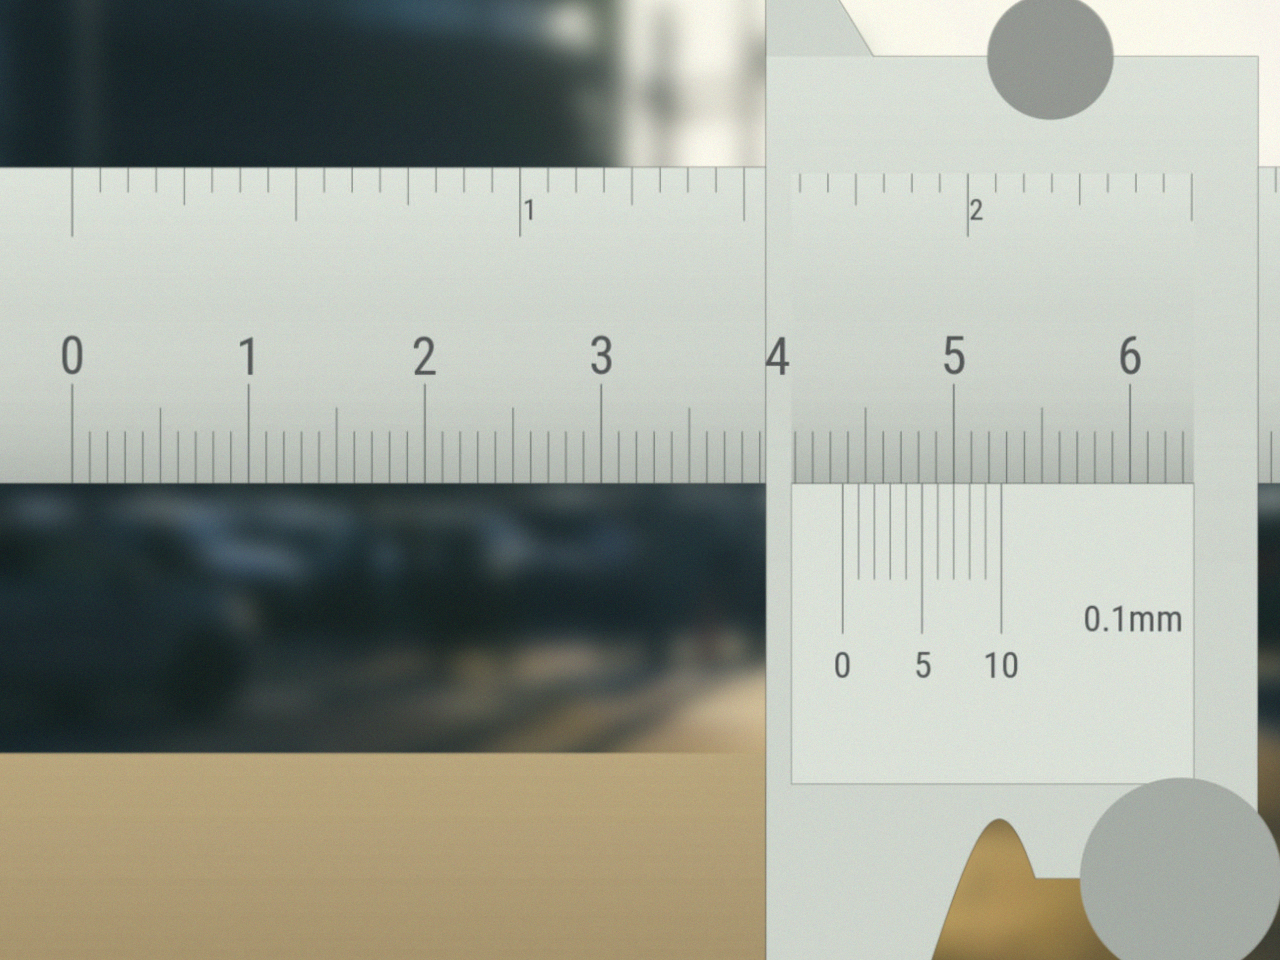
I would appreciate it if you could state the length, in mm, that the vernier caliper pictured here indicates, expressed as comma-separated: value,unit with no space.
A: 43.7,mm
